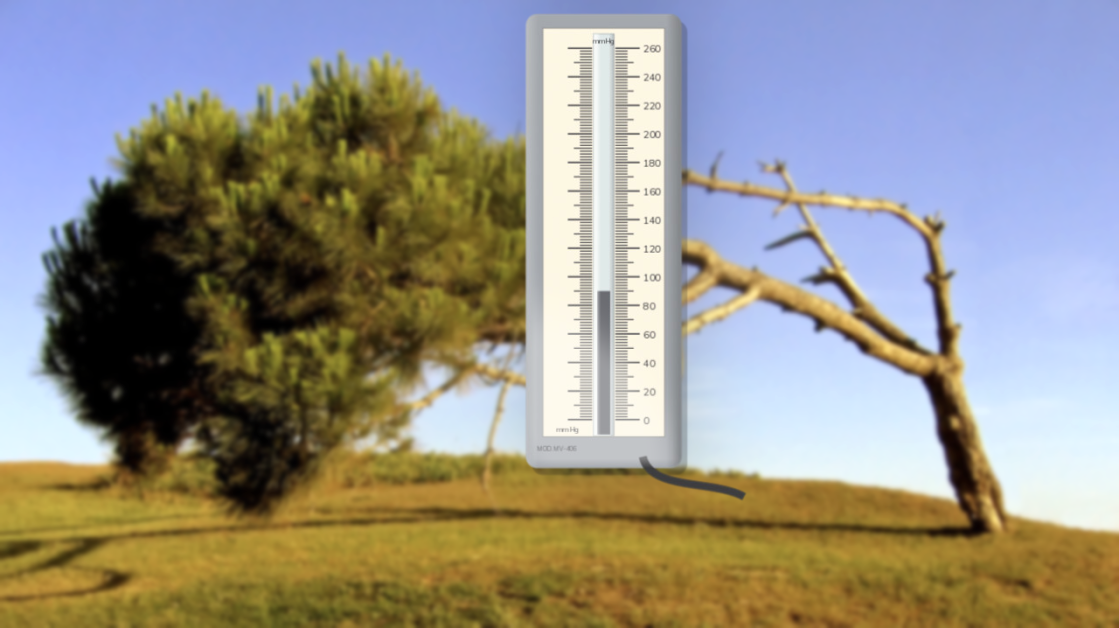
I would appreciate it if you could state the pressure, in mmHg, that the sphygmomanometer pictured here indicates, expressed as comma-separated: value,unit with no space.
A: 90,mmHg
